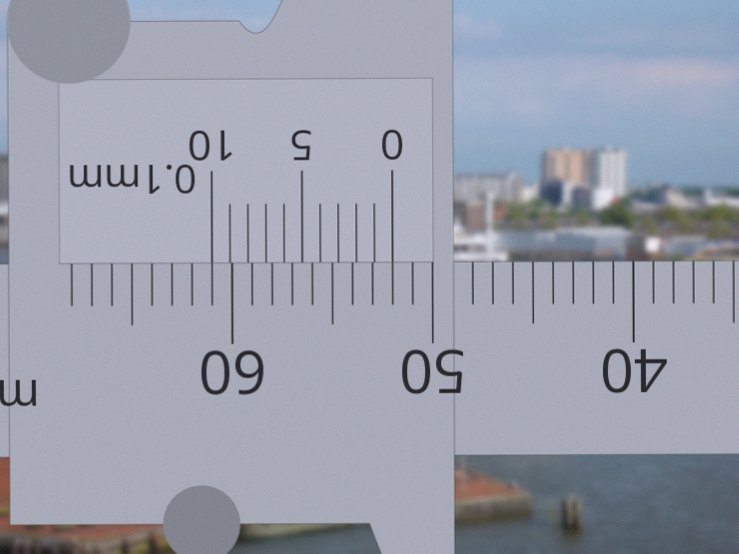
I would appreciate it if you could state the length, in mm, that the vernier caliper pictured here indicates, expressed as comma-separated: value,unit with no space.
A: 52.0,mm
